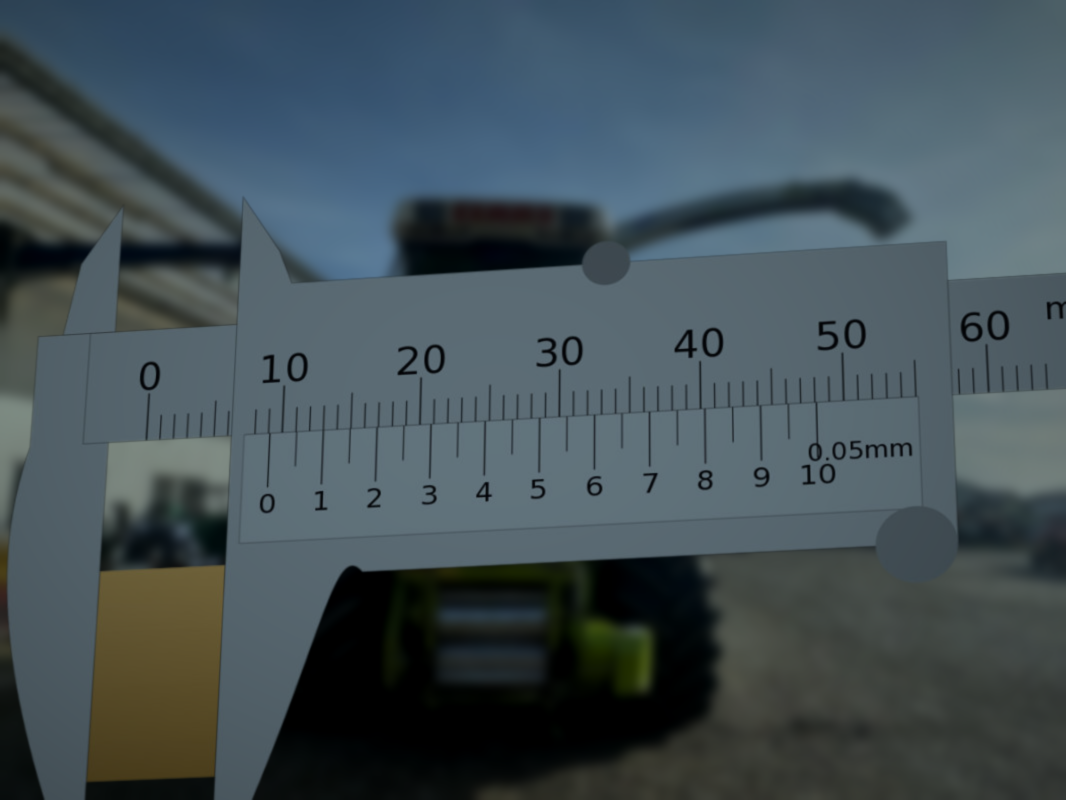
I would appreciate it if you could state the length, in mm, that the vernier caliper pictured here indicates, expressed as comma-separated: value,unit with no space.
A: 9.1,mm
